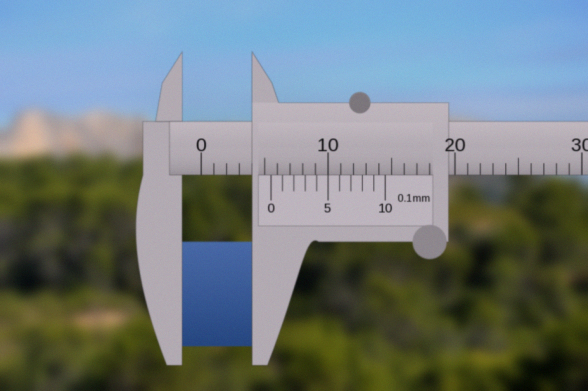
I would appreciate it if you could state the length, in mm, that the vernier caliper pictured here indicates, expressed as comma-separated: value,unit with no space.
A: 5.5,mm
